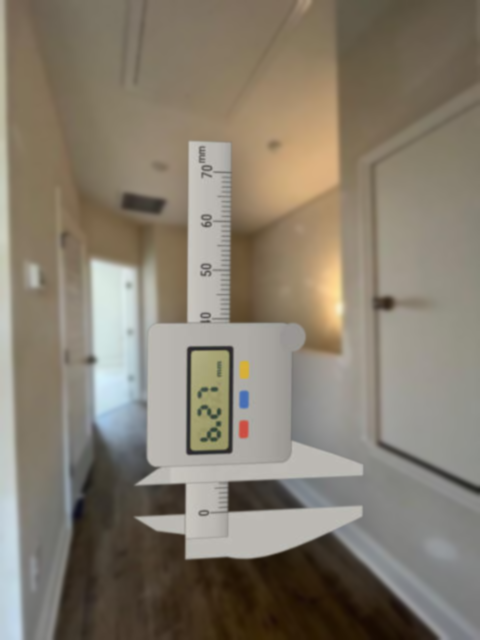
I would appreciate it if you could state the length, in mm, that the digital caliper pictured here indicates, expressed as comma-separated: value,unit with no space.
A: 6.27,mm
